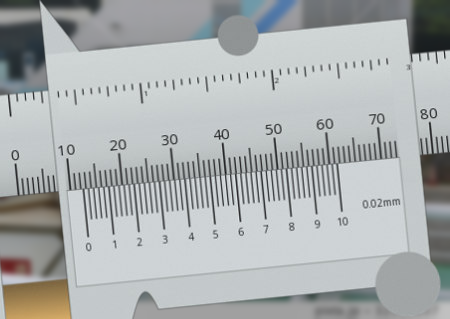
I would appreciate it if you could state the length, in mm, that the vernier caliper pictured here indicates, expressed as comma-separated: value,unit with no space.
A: 12.5,mm
